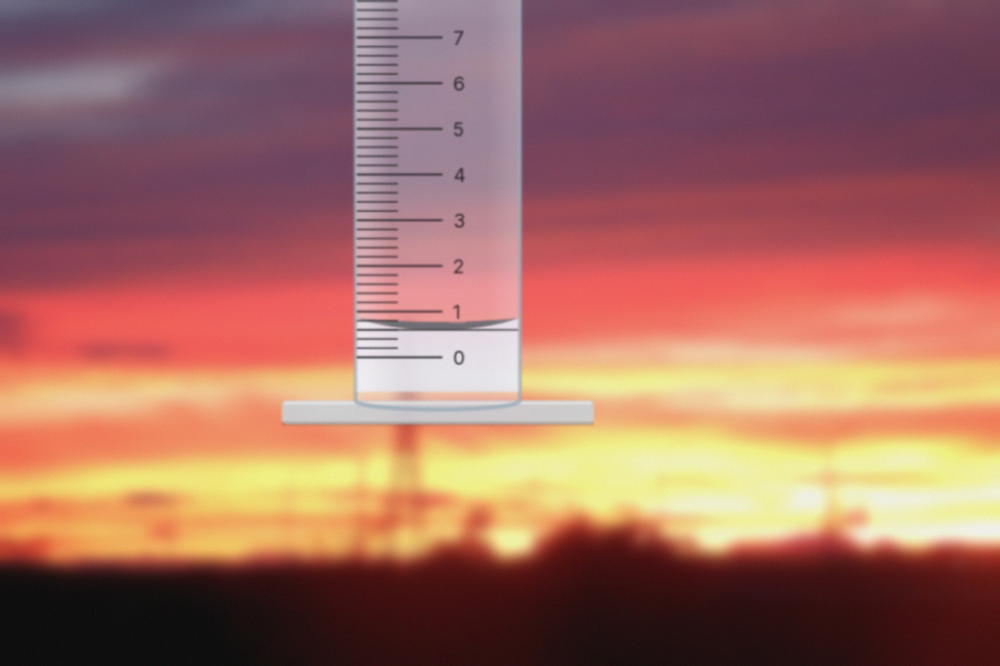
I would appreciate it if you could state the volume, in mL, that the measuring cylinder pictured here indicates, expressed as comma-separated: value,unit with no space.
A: 0.6,mL
